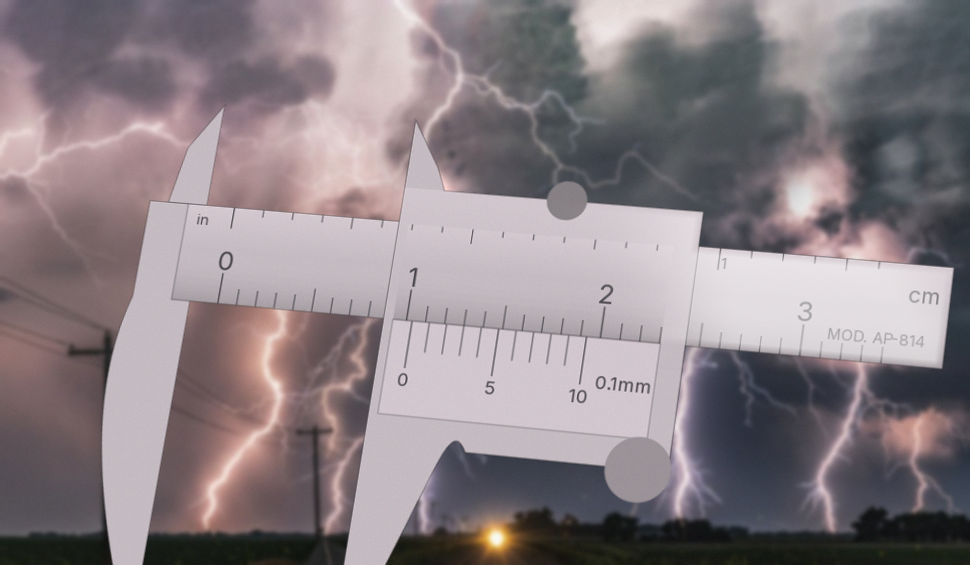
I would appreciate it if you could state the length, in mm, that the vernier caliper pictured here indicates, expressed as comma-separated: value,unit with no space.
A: 10.3,mm
